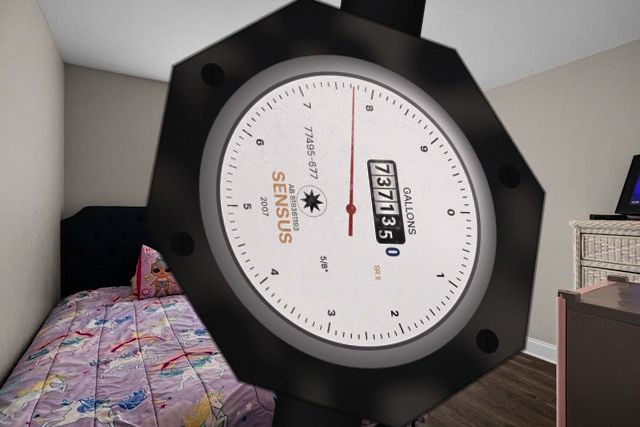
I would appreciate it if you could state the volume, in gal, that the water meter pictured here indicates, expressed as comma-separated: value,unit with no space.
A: 7371347.7,gal
